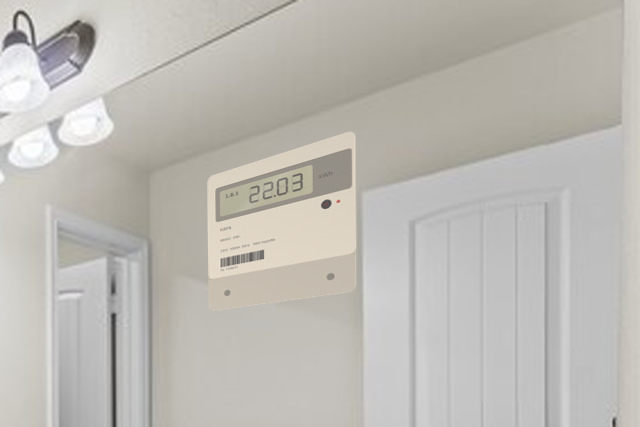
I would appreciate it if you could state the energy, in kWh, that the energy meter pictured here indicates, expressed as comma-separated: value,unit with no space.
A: 22.03,kWh
